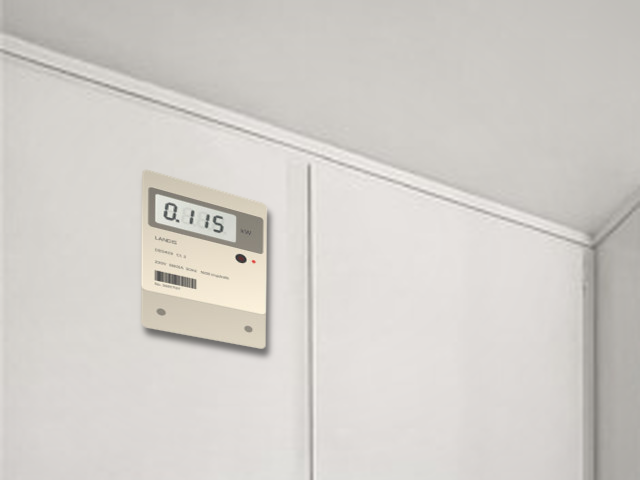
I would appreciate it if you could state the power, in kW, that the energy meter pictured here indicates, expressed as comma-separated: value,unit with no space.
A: 0.115,kW
